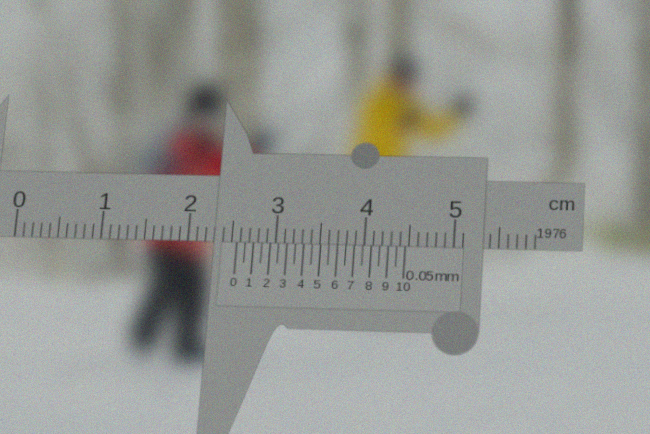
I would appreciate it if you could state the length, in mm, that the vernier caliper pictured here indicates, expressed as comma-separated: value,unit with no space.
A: 25.6,mm
